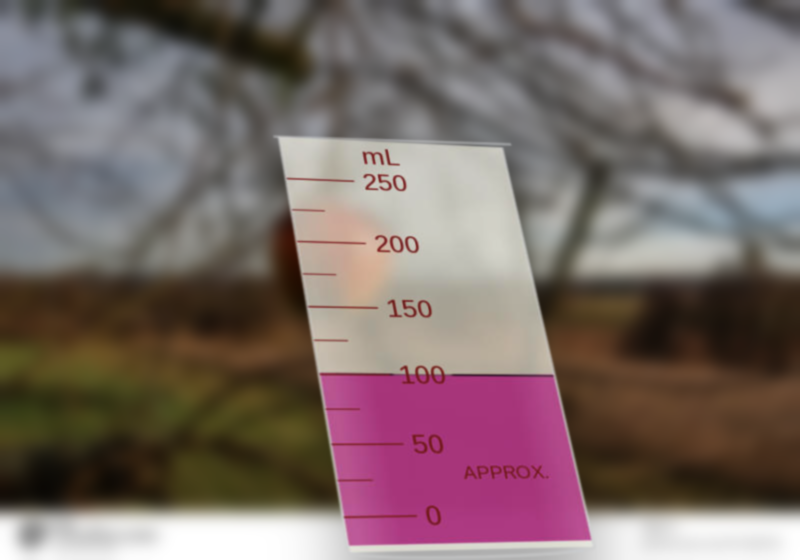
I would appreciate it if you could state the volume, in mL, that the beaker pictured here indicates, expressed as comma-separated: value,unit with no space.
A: 100,mL
